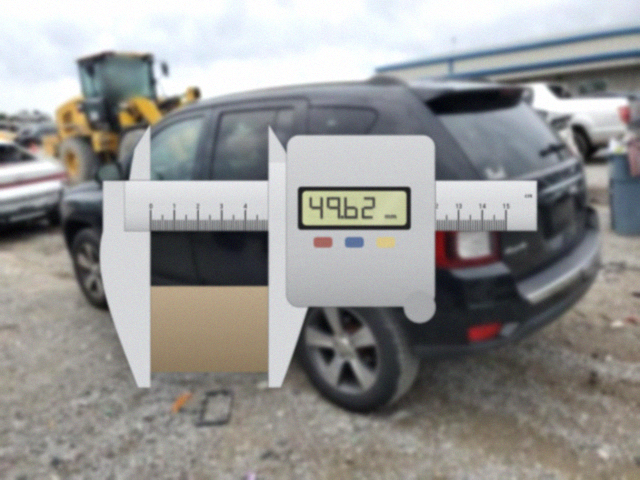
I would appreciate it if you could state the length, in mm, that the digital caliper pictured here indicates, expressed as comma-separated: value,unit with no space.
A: 49.62,mm
